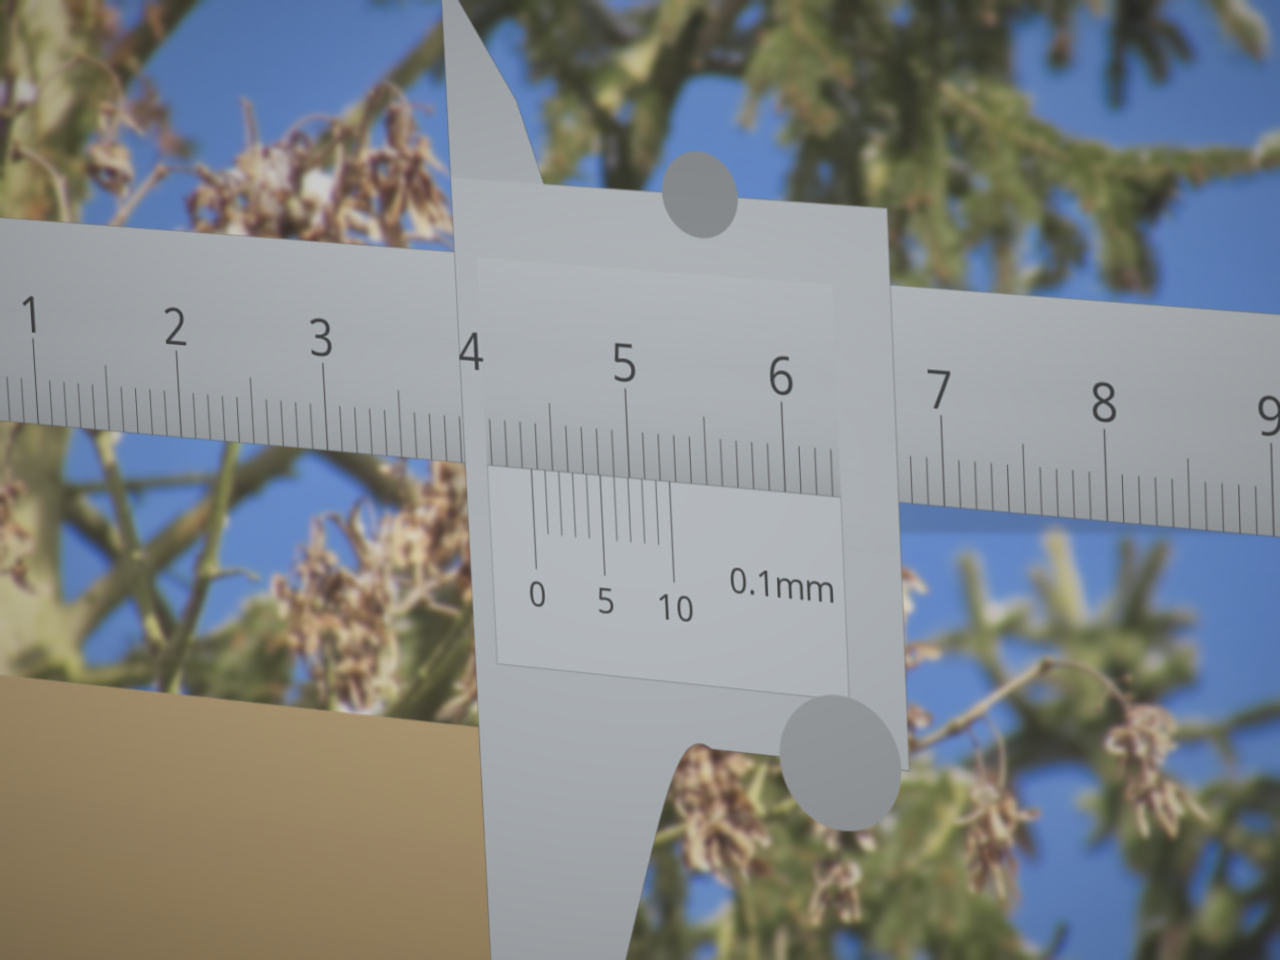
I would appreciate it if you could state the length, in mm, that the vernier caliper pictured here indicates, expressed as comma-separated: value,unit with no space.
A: 43.6,mm
